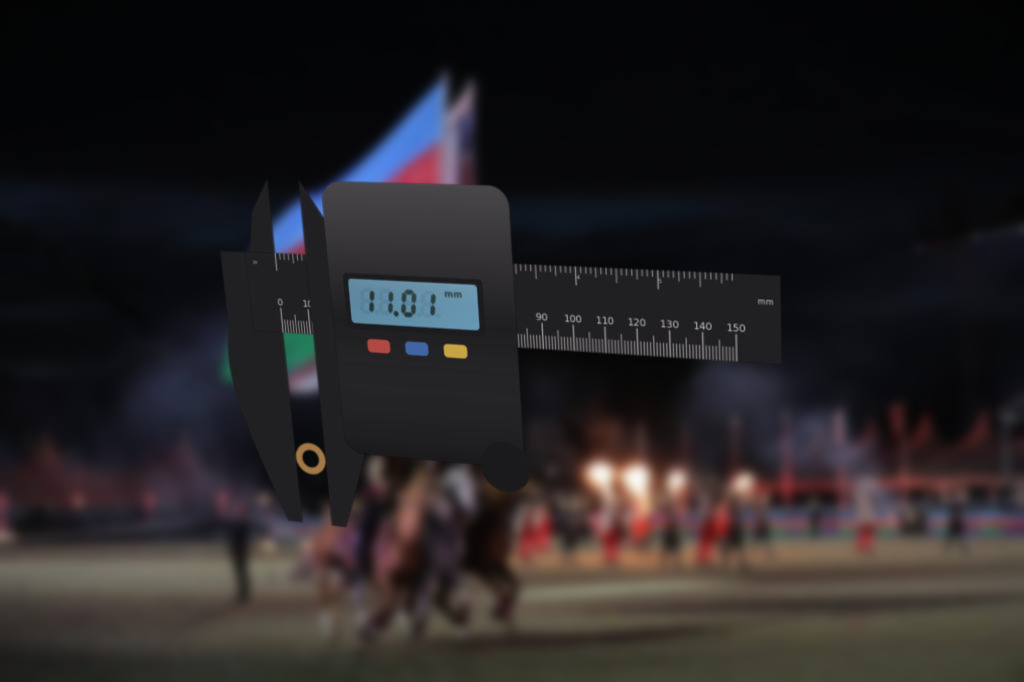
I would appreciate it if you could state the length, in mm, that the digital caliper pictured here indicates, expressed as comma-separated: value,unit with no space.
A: 11.01,mm
